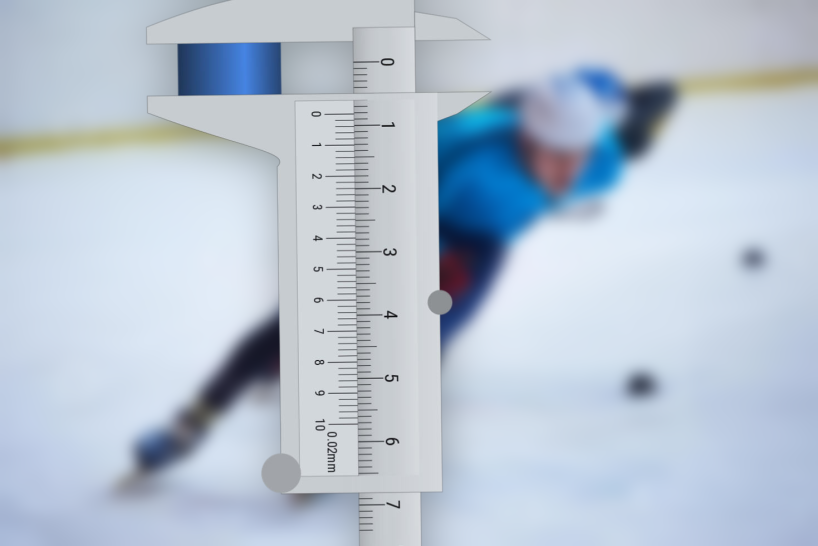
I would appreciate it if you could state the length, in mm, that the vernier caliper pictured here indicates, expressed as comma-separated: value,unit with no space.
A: 8.2,mm
